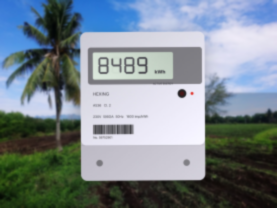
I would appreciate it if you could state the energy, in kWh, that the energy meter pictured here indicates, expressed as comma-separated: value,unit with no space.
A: 8489,kWh
